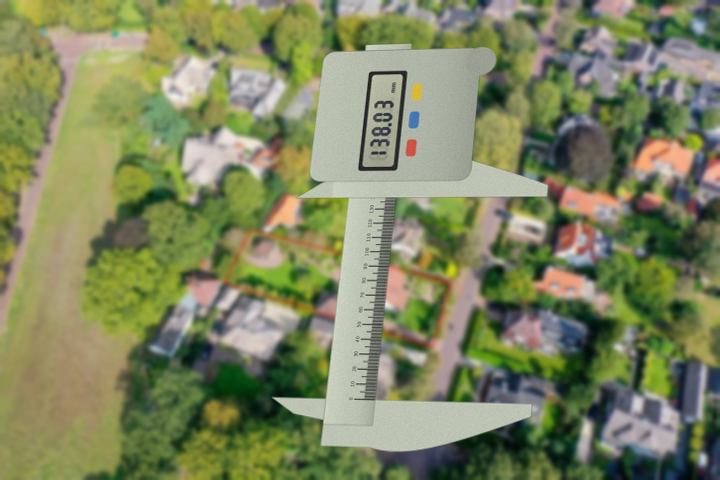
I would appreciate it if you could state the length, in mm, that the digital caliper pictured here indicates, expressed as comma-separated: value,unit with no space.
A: 138.03,mm
